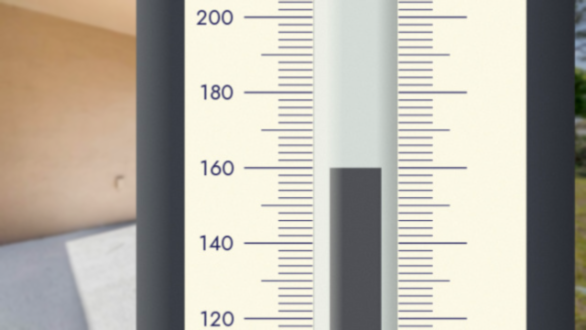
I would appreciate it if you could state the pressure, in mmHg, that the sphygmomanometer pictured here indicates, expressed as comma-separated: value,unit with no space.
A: 160,mmHg
